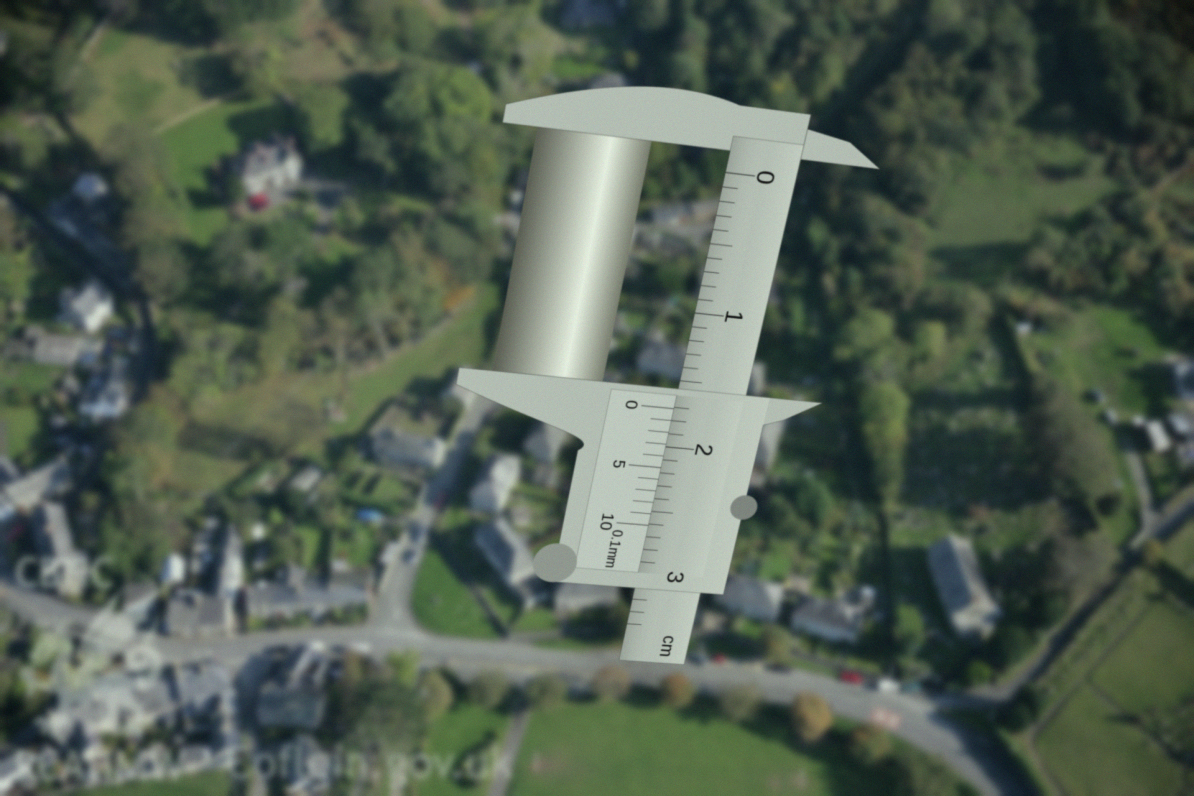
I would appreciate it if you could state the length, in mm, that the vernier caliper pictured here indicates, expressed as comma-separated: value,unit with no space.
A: 17.1,mm
